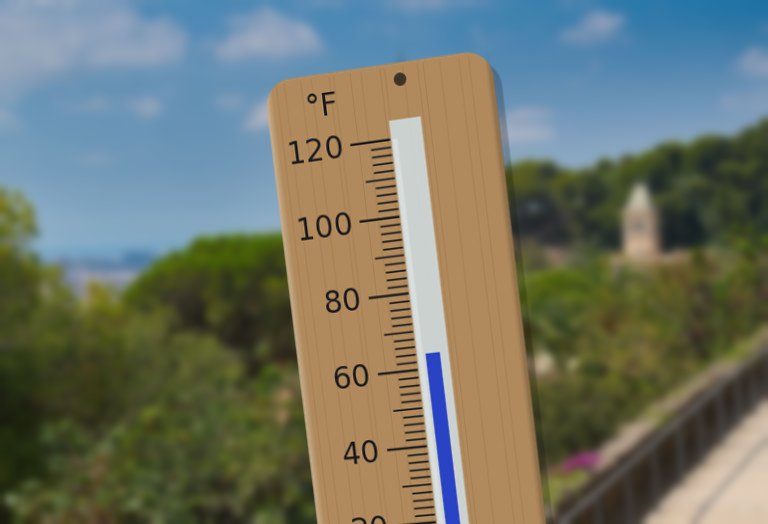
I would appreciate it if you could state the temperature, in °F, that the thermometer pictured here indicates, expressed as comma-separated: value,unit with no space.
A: 64,°F
